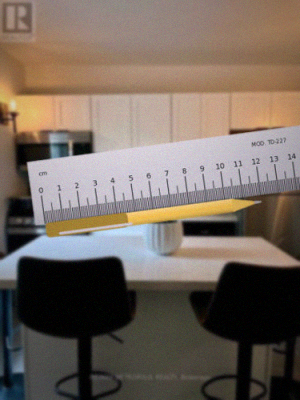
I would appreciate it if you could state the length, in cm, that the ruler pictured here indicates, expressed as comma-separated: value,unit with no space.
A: 12,cm
